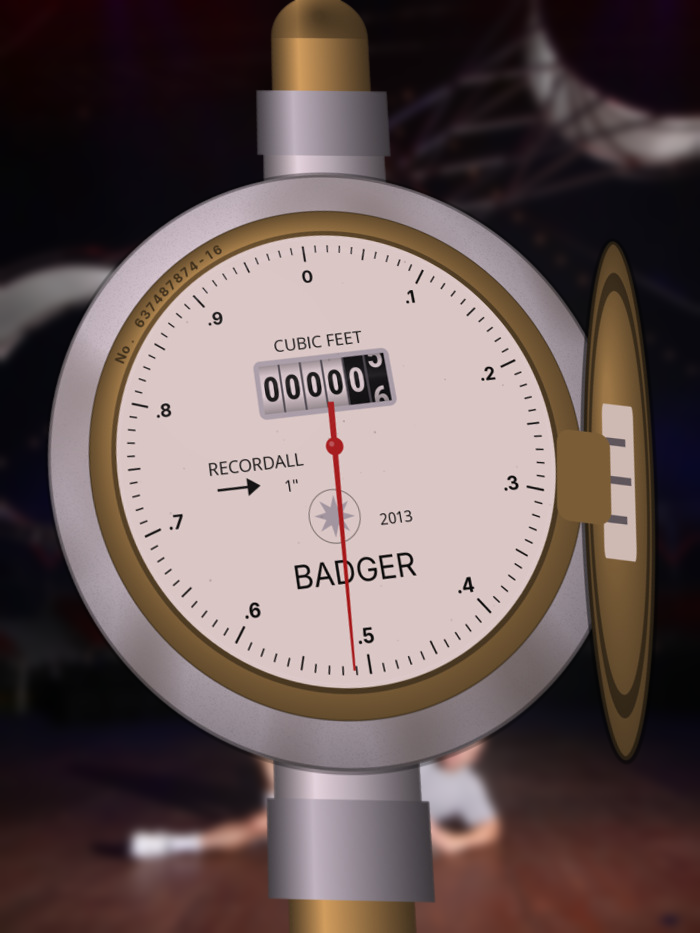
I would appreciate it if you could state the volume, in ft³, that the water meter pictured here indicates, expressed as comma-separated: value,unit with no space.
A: 5.51,ft³
